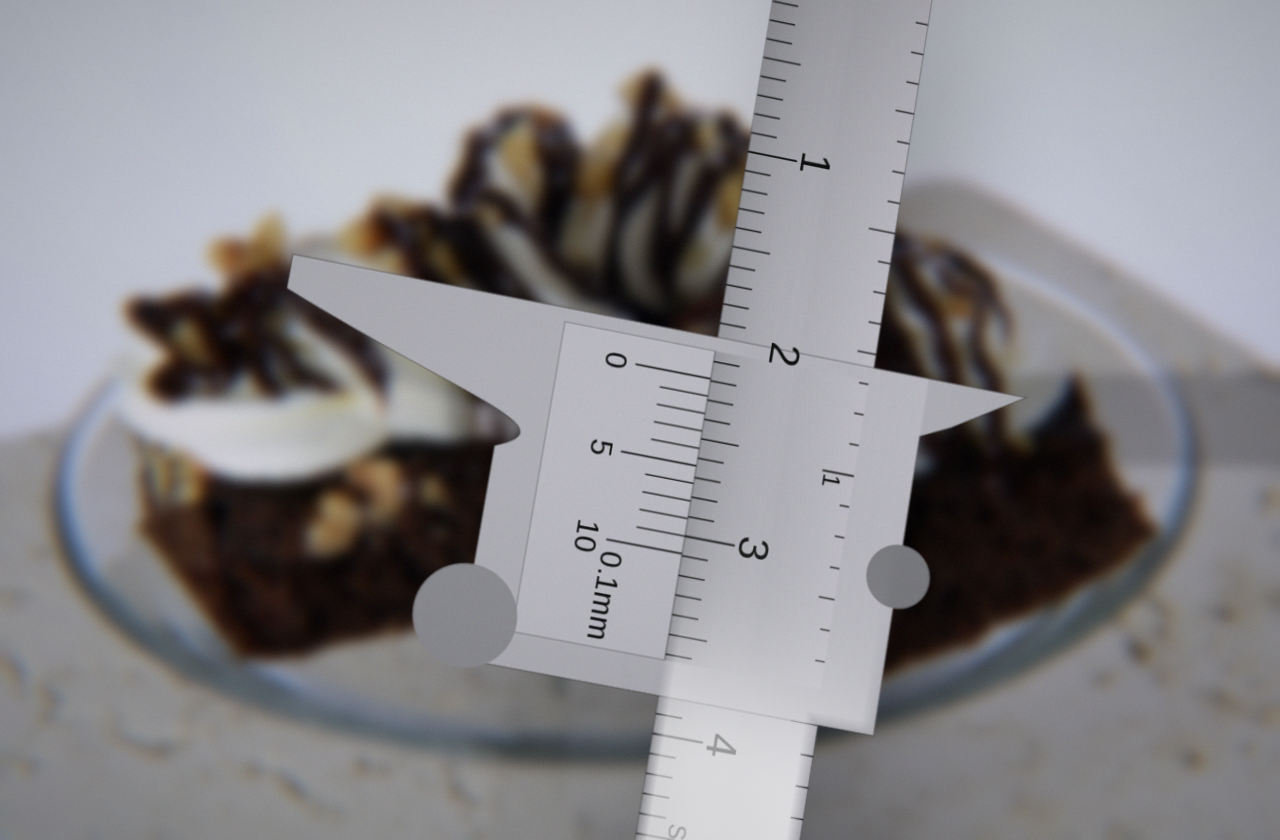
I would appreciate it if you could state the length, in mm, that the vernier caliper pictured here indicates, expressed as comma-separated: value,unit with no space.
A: 21.9,mm
